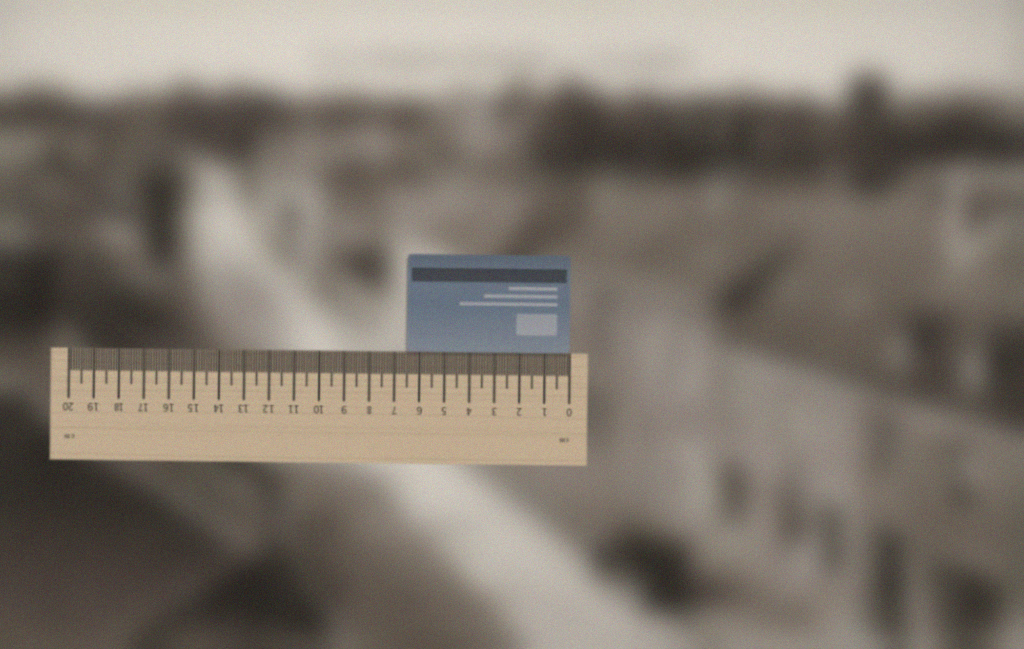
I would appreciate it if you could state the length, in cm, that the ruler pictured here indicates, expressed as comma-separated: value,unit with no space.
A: 6.5,cm
